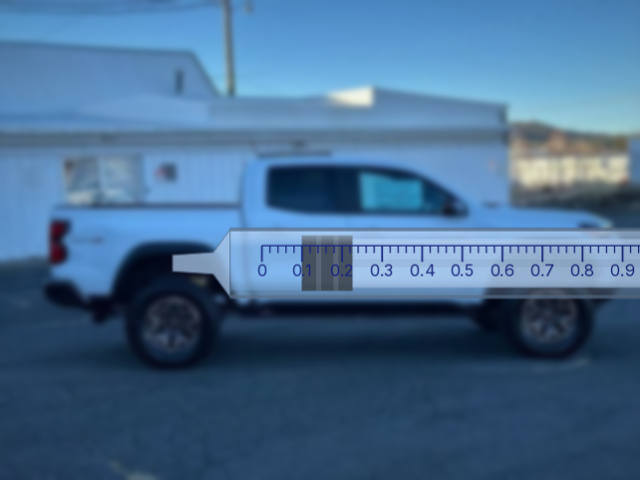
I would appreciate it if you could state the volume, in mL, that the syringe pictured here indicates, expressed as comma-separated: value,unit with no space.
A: 0.1,mL
